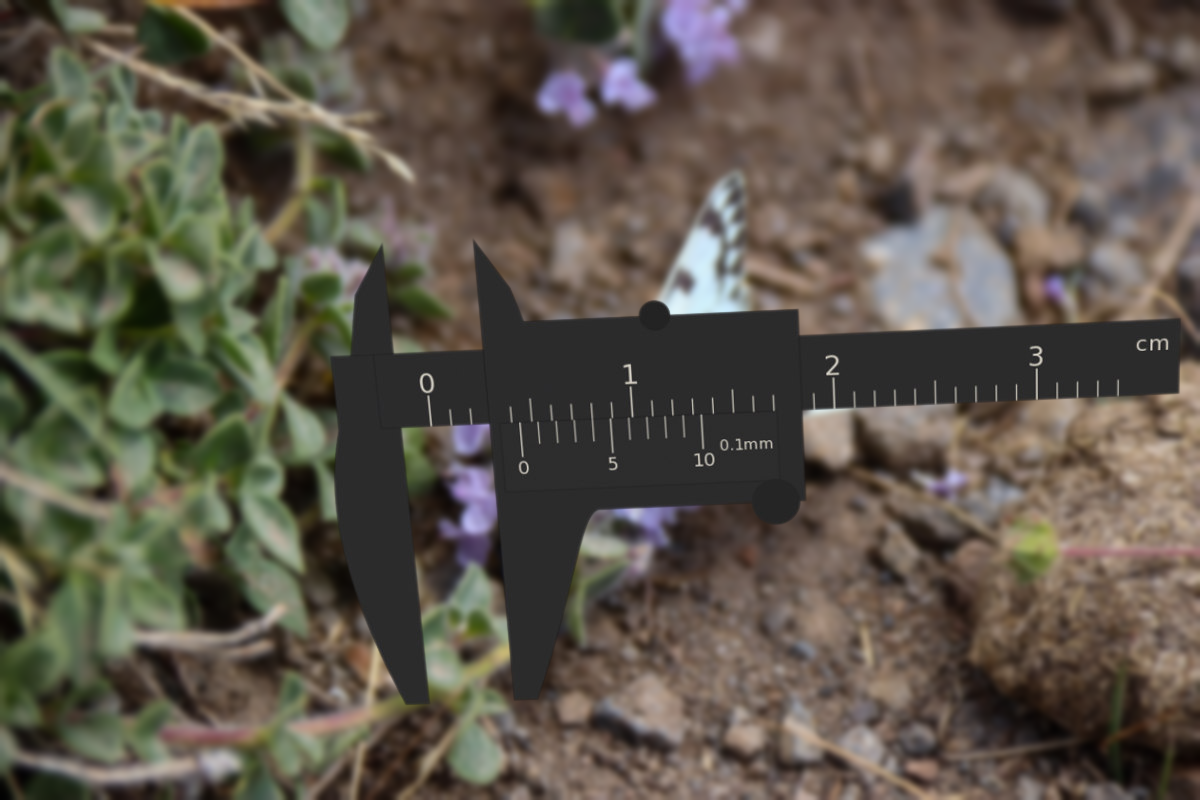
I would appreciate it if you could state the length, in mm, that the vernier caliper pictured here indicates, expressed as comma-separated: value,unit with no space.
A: 4.4,mm
